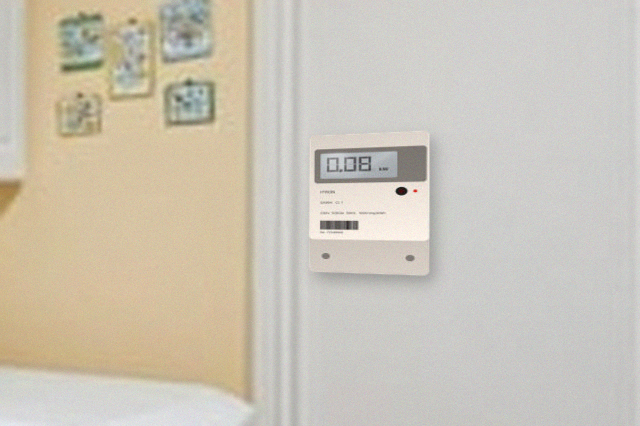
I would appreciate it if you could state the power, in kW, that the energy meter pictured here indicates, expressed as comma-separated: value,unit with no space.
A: 0.08,kW
